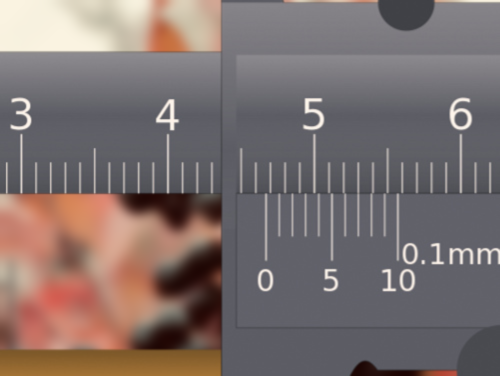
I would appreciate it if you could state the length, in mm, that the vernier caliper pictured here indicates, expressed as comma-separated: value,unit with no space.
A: 46.7,mm
